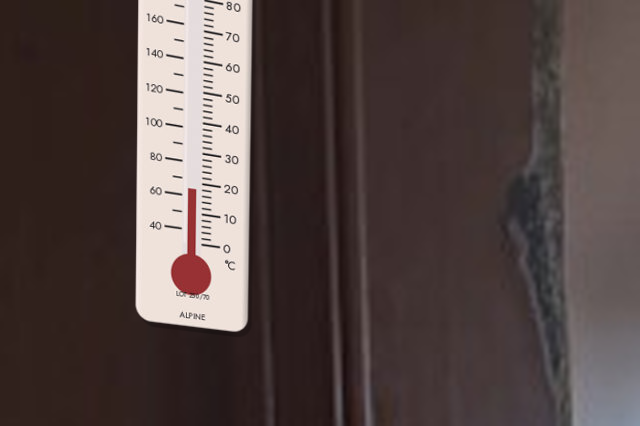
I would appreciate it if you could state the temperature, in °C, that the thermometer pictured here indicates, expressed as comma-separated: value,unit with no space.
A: 18,°C
